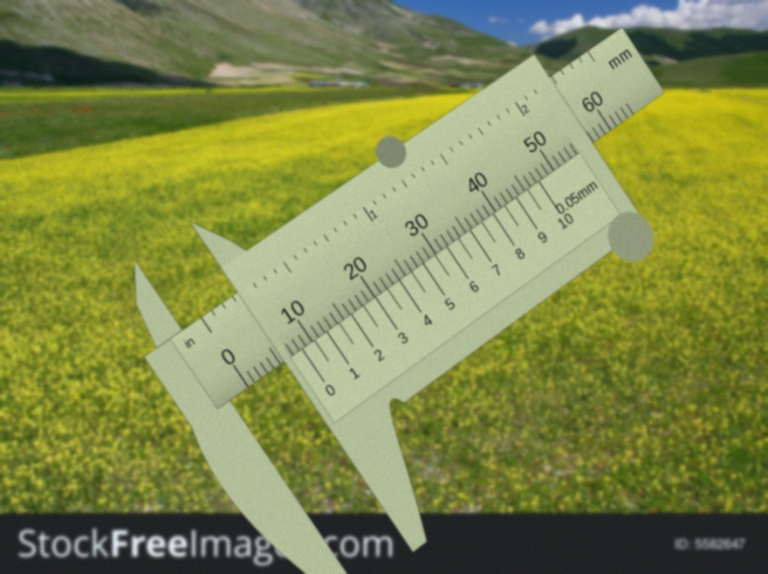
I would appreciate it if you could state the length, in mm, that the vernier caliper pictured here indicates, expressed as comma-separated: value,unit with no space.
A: 8.4,mm
